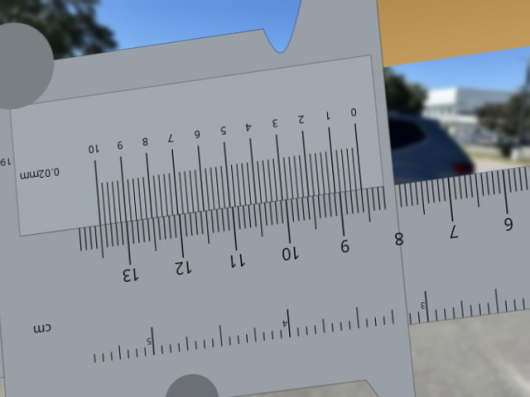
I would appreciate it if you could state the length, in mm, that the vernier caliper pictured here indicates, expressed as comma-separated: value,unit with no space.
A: 86.0,mm
